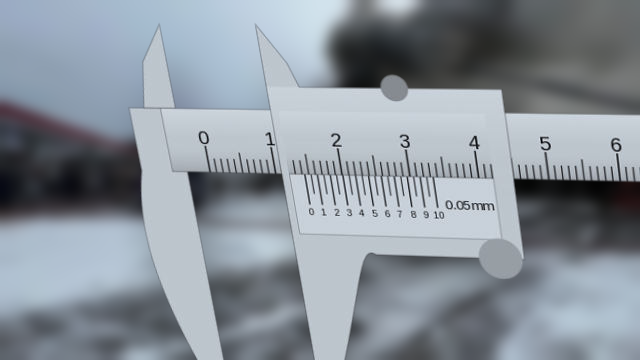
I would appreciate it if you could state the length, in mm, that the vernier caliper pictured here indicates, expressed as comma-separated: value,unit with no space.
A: 14.4,mm
